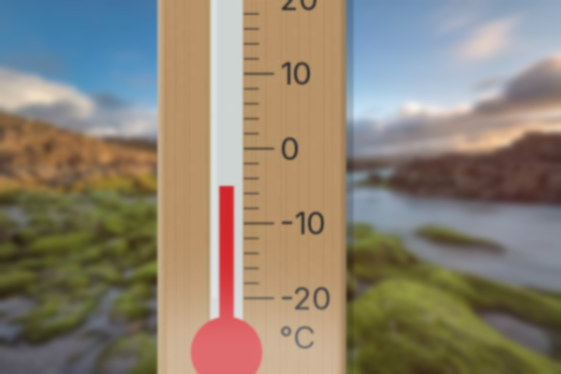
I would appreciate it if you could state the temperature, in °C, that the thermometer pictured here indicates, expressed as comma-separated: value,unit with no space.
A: -5,°C
